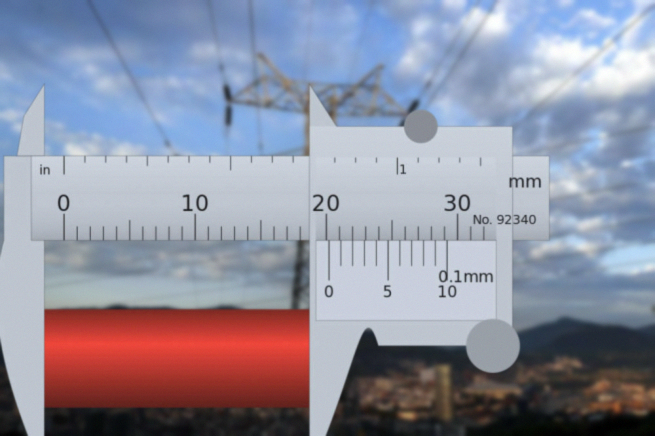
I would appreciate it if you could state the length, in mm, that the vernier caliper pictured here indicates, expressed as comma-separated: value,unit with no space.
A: 20.2,mm
